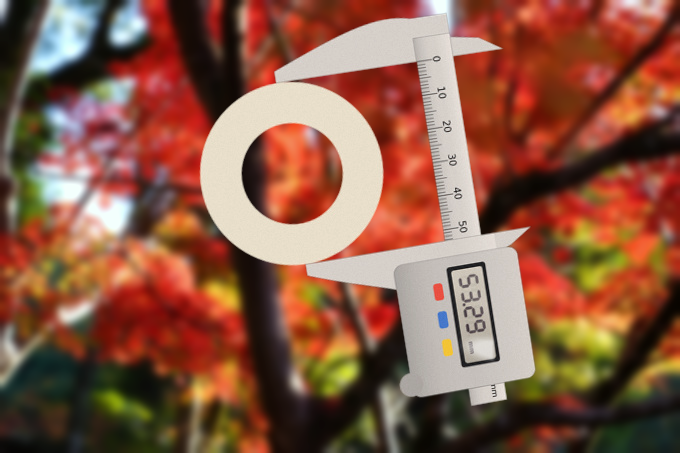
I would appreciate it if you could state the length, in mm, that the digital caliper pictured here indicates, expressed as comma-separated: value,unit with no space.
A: 53.29,mm
